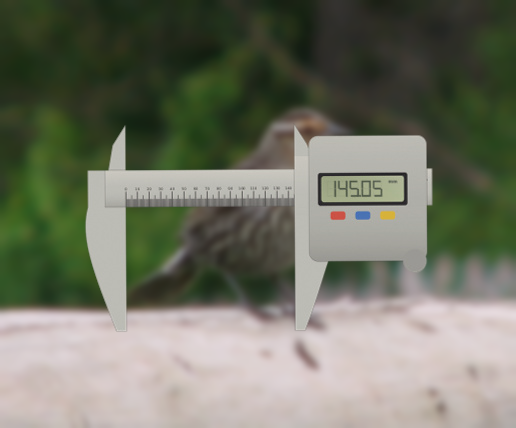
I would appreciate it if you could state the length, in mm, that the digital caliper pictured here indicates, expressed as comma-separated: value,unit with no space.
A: 145.05,mm
